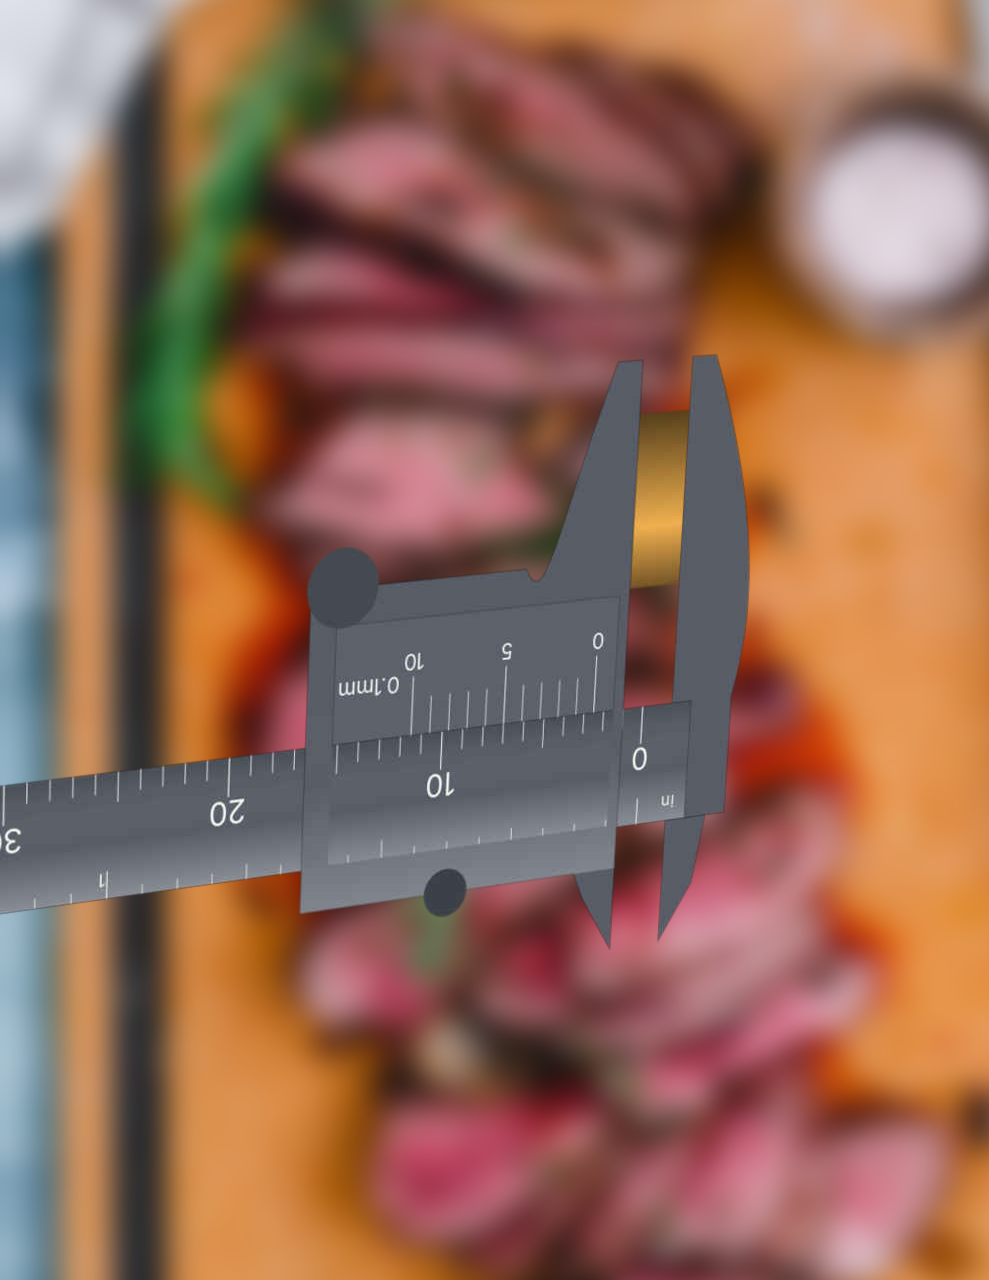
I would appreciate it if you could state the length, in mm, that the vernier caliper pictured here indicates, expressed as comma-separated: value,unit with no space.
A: 2.5,mm
